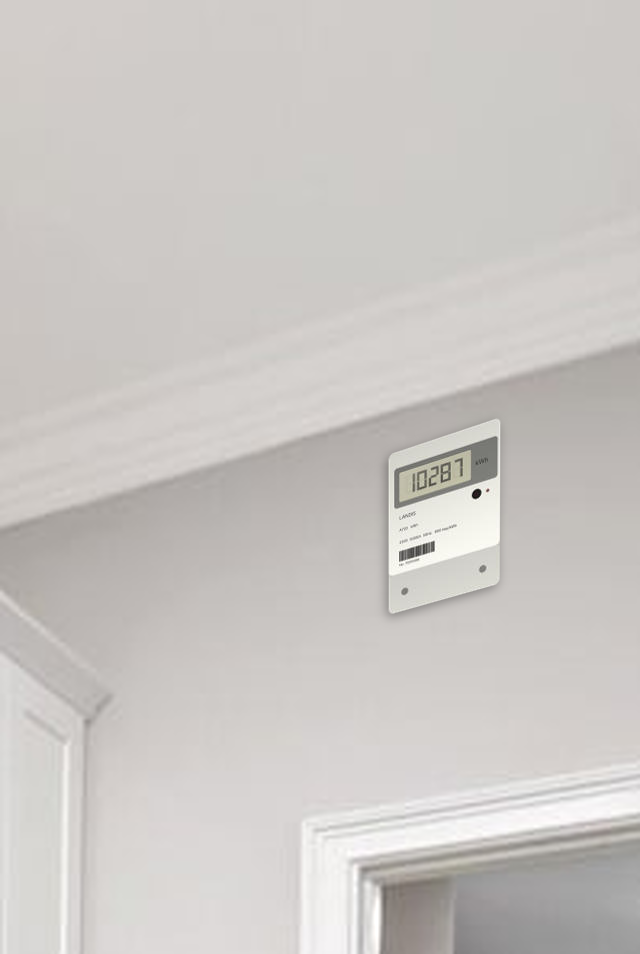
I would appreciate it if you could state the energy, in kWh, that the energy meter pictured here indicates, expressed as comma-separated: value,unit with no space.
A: 10287,kWh
